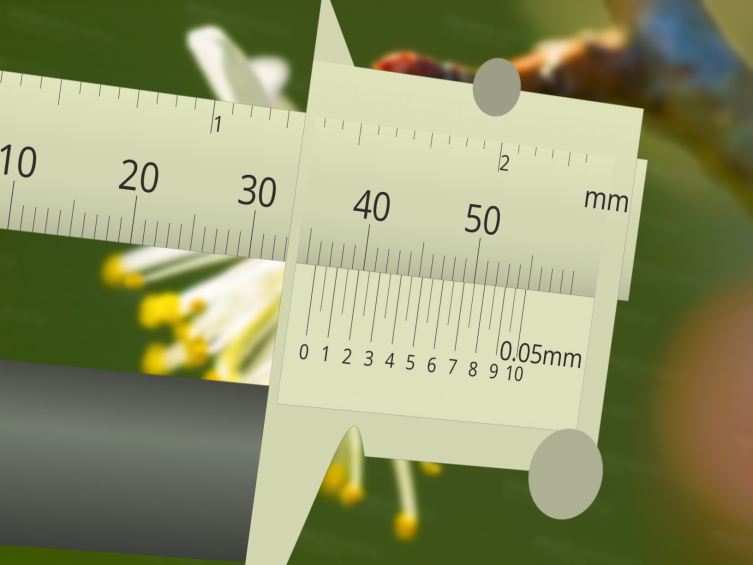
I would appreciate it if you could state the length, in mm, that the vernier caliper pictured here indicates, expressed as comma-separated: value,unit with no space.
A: 35.8,mm
